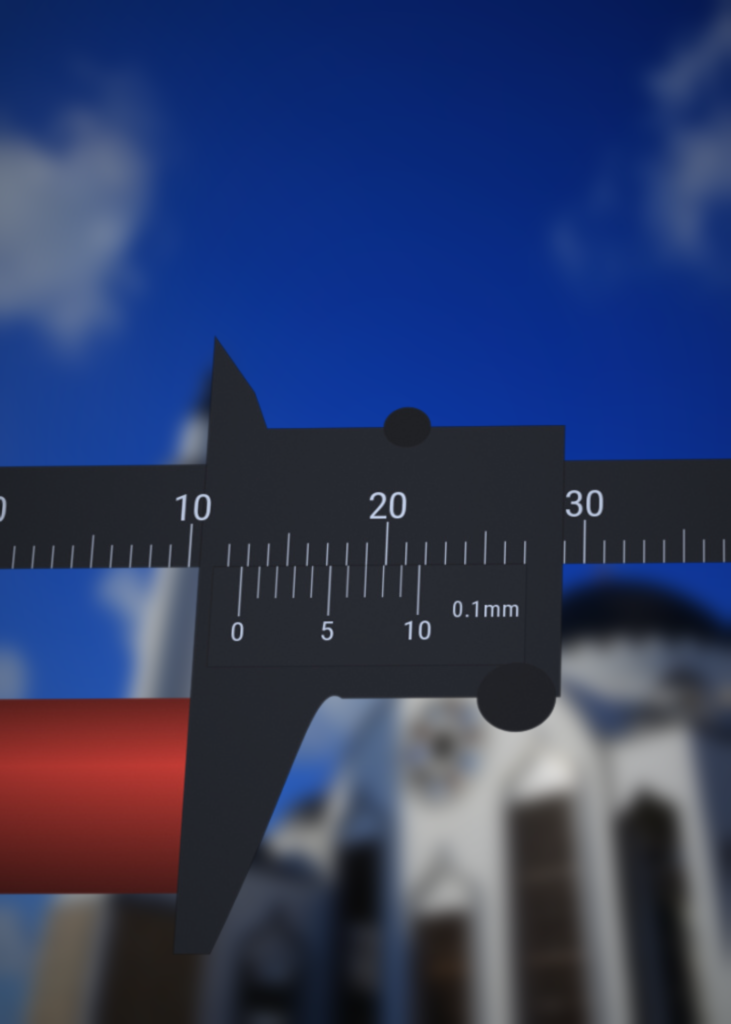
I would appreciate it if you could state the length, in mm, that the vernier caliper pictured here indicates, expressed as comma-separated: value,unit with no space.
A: 12.7,mm
